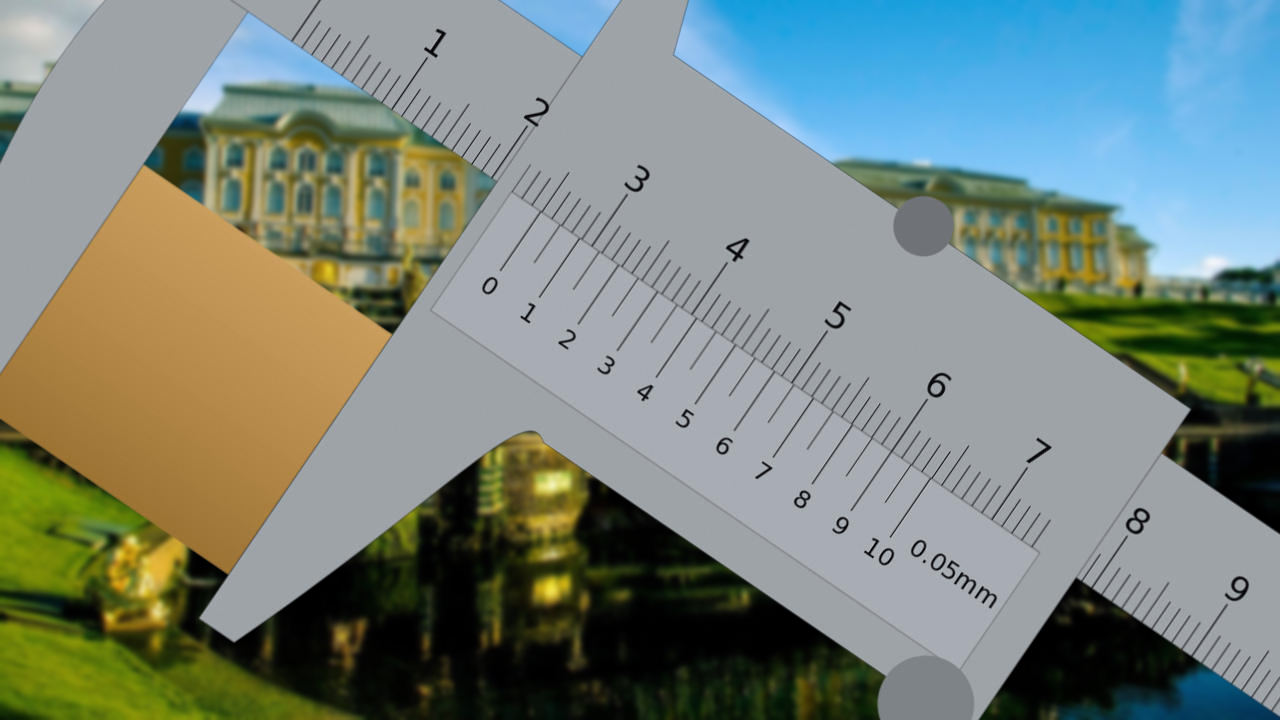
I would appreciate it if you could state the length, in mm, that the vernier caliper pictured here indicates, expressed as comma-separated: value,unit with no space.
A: 24.9,mm
